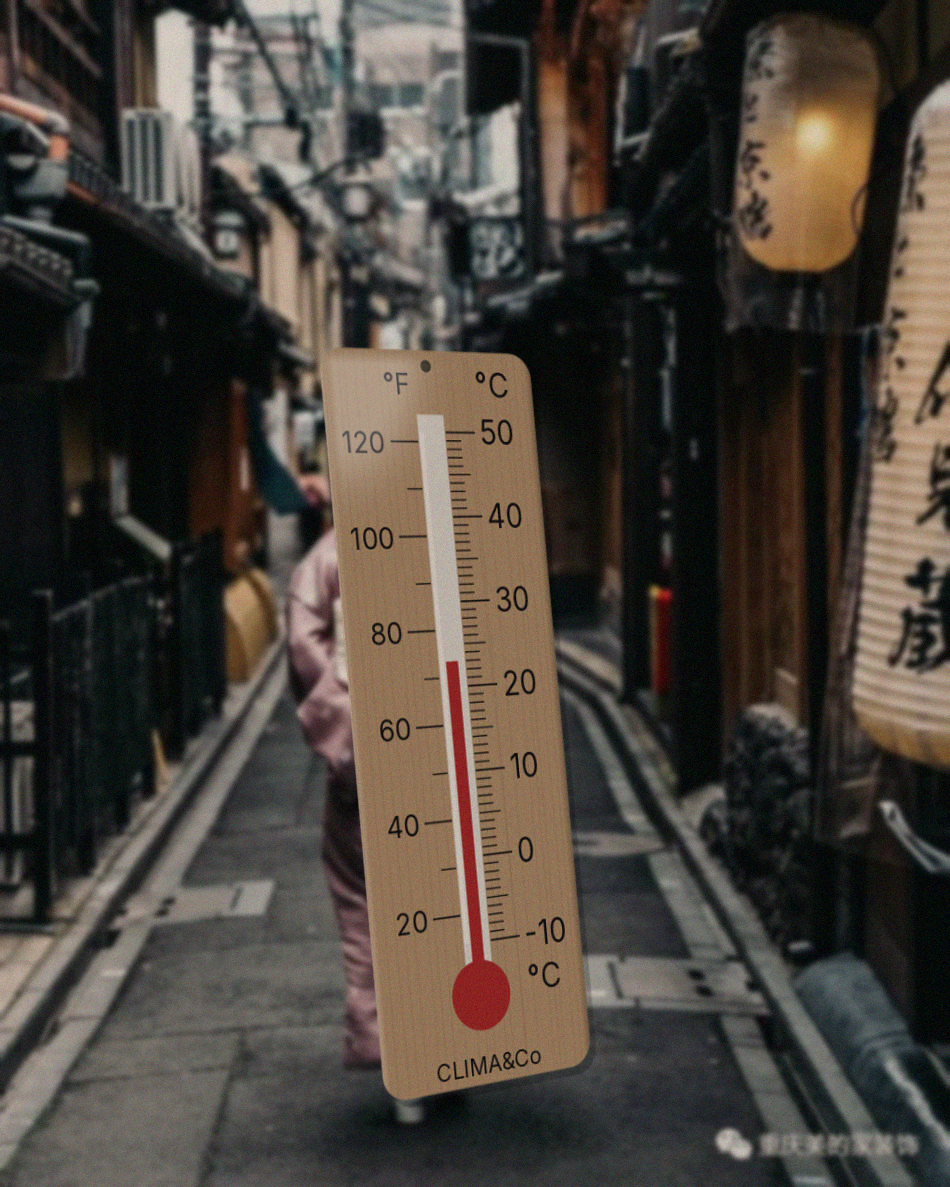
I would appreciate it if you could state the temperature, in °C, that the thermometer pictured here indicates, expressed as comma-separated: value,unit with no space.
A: 23,°C
